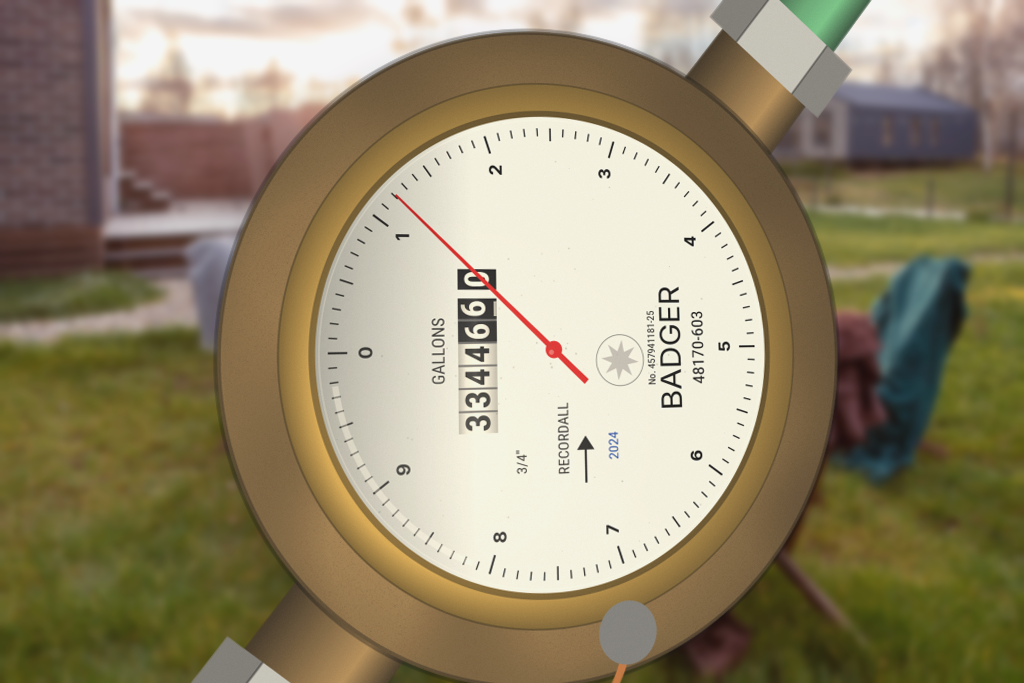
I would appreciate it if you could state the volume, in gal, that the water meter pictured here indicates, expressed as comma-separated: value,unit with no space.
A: 3344661.2,gal
